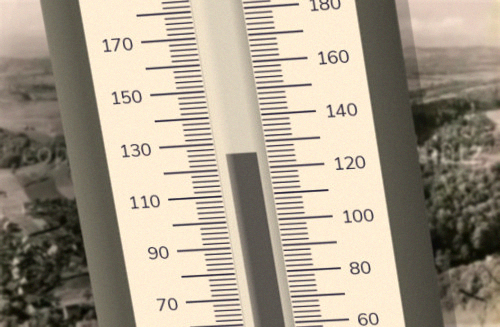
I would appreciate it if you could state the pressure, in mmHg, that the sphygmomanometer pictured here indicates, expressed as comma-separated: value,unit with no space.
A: 126,mmHg
